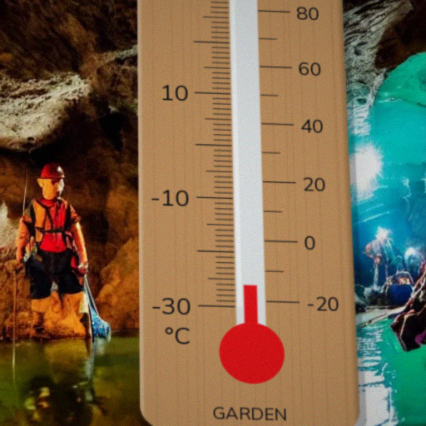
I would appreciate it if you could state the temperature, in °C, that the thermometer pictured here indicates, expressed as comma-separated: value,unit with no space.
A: -26,°C
